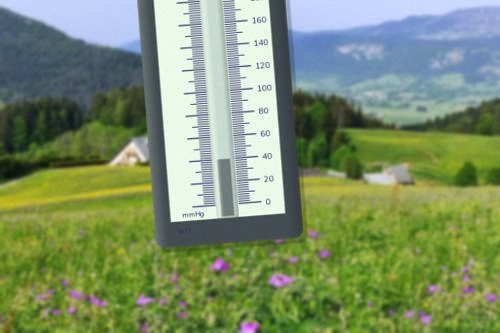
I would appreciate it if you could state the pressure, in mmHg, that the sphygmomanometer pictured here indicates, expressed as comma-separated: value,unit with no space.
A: 40,mmHg
